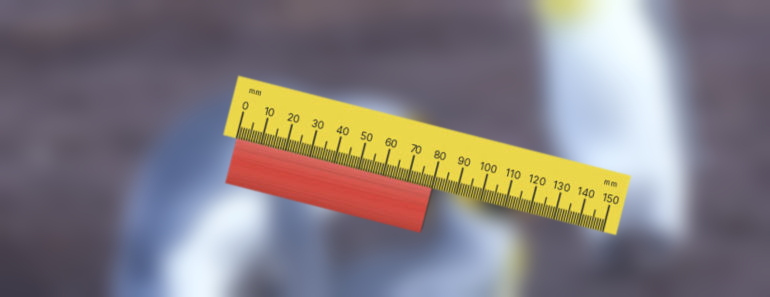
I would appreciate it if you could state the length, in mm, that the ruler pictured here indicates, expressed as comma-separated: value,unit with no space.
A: 80,mm
